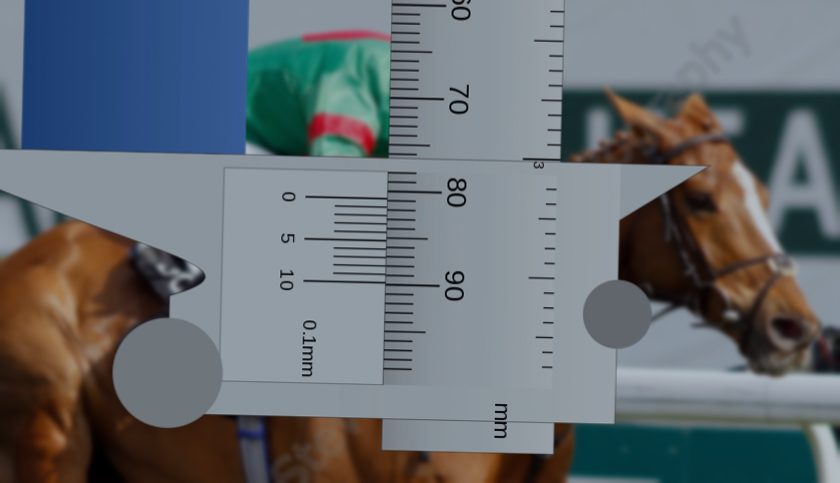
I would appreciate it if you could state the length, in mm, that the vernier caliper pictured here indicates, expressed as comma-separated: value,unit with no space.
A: 80.8,mm
